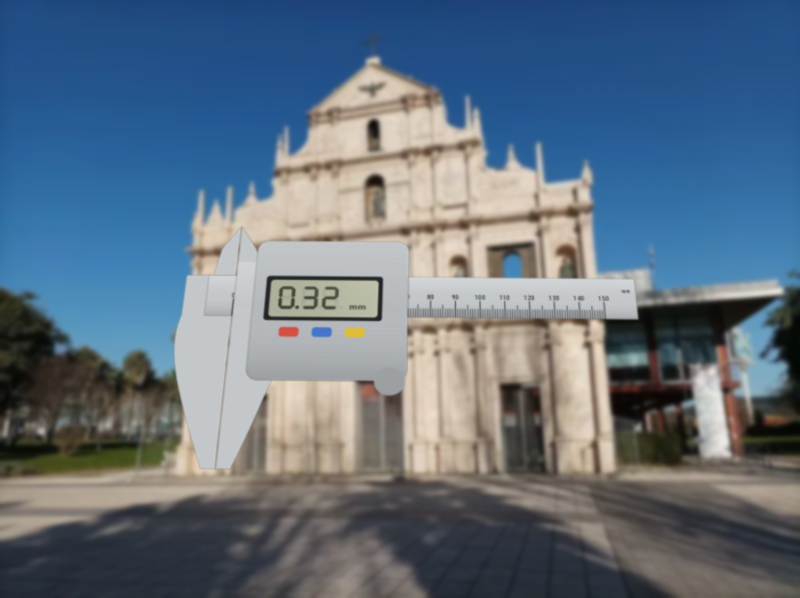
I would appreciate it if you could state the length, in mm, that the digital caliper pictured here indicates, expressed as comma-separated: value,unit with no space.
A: 0.32,mm
